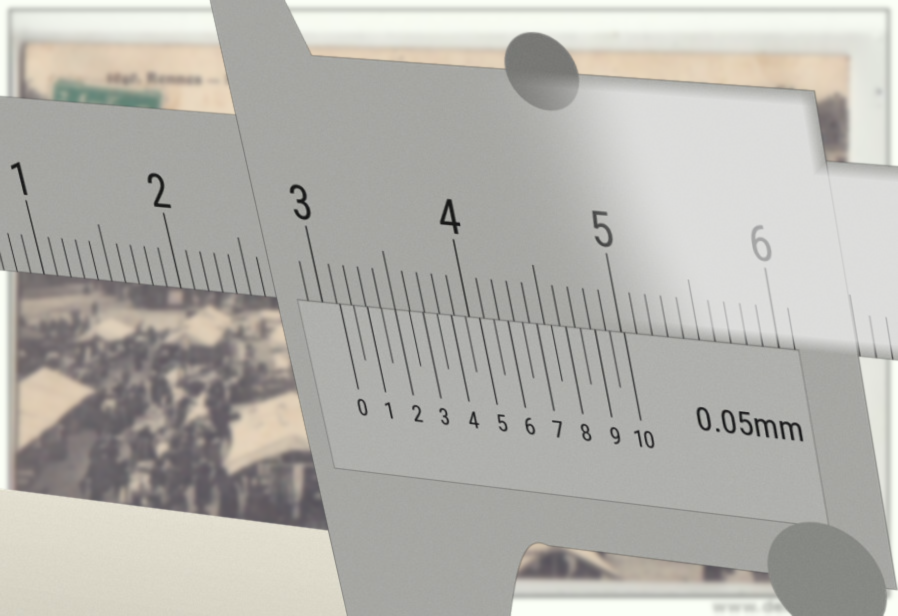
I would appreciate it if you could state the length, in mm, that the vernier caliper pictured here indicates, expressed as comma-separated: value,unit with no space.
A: 31.2,mm
